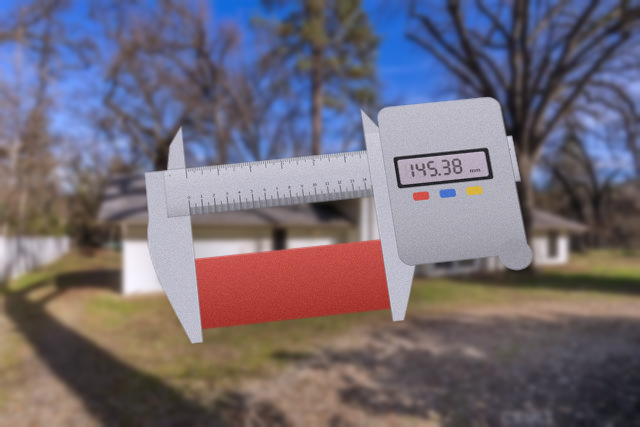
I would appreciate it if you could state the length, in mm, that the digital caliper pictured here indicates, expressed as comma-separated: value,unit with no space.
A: 145.38,mm
